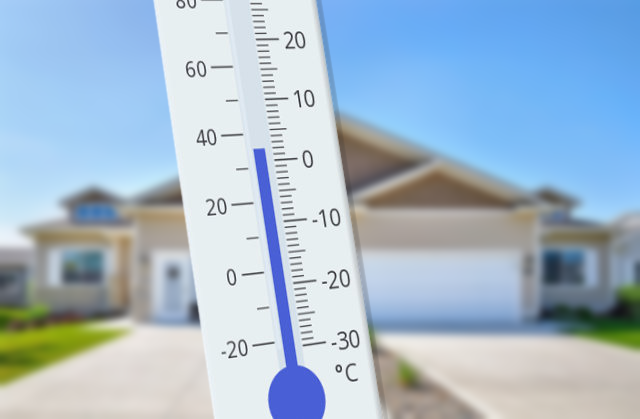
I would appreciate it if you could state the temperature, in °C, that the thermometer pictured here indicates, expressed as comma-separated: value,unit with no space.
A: 2,°C
